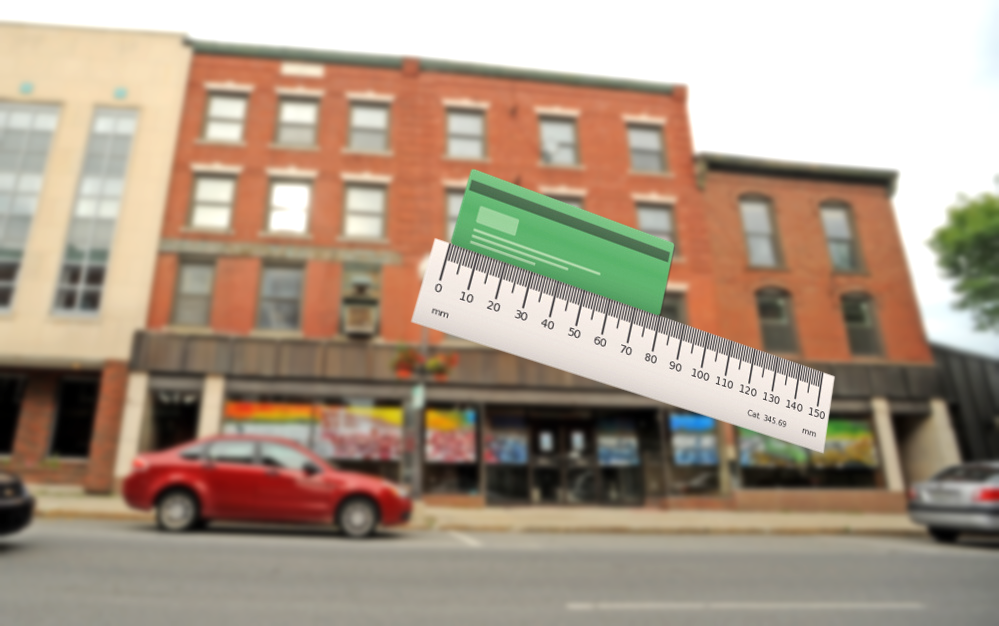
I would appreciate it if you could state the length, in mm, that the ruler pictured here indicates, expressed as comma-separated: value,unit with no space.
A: 80,mm
